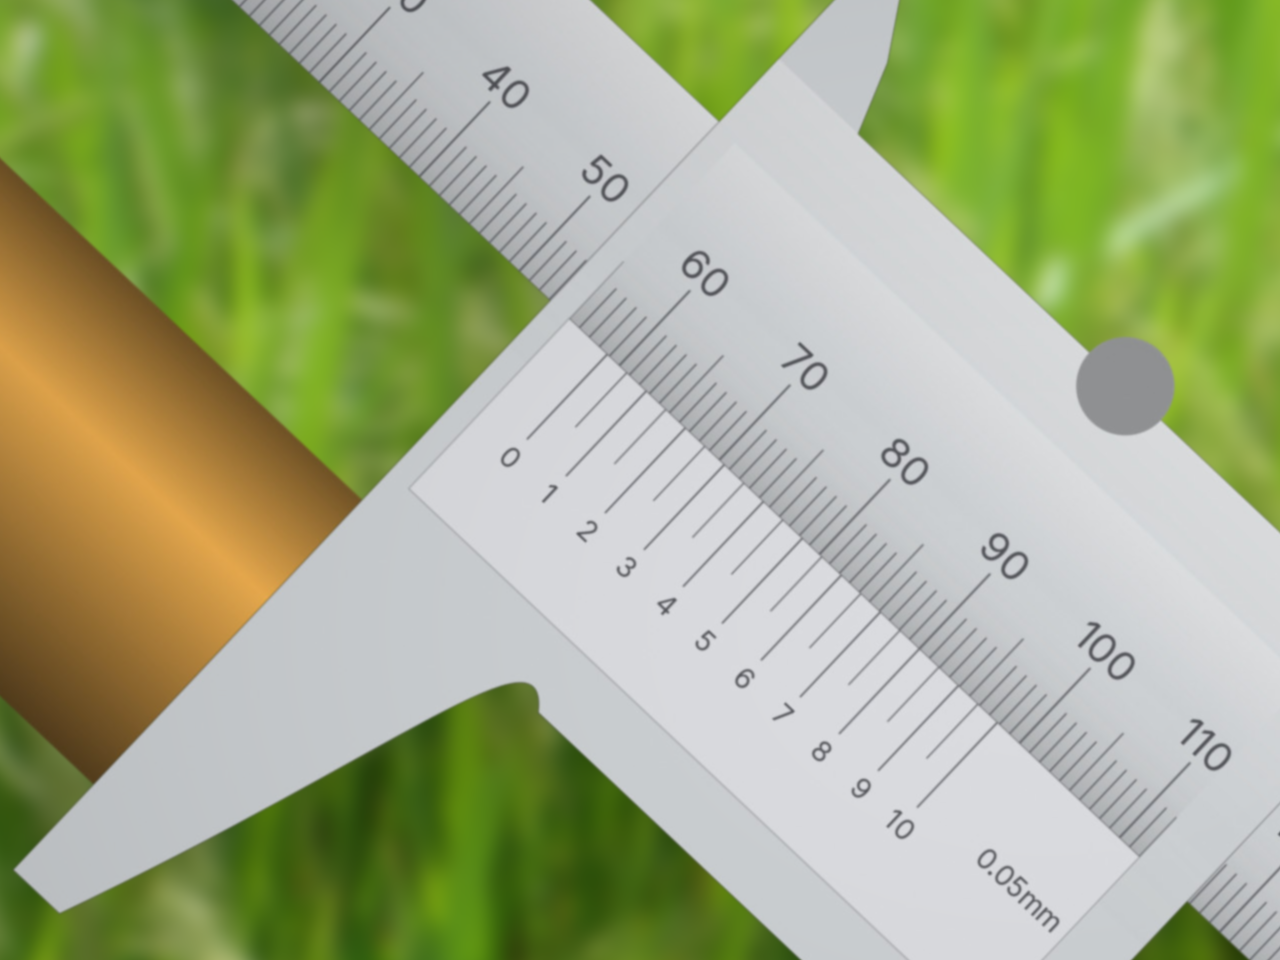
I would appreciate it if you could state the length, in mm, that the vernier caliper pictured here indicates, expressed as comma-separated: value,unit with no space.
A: 58.8,mm
